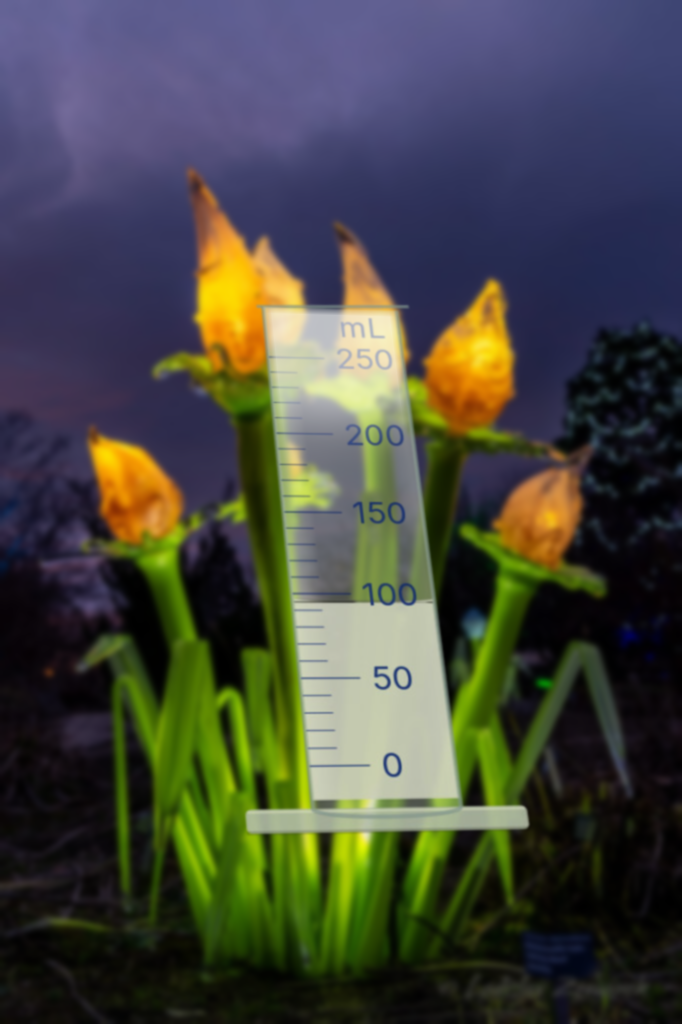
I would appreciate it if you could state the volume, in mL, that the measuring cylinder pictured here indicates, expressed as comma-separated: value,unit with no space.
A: 95,mL
